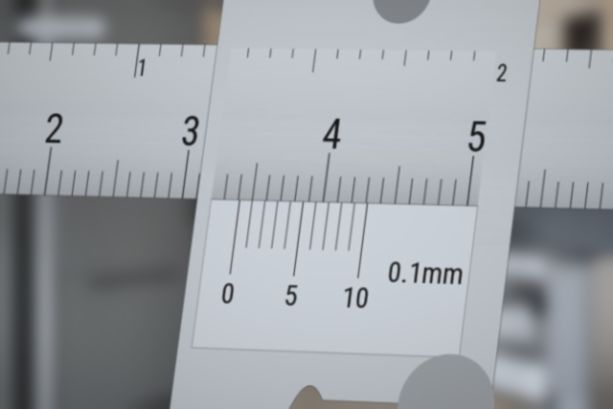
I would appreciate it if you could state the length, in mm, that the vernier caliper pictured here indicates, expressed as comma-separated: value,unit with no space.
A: 34.1,mm
